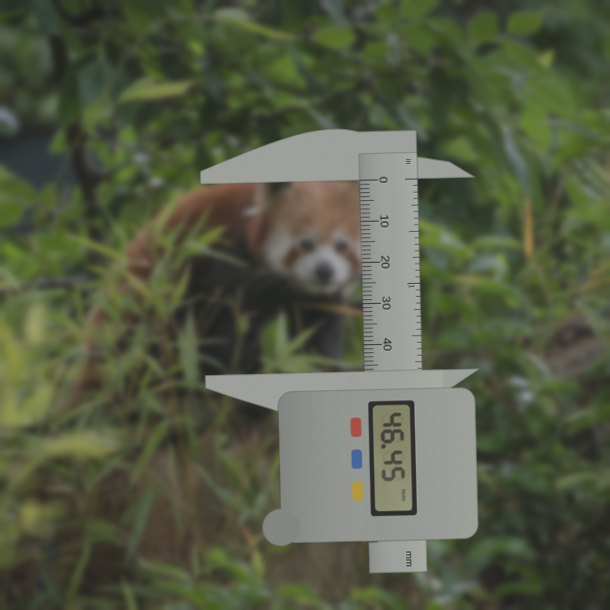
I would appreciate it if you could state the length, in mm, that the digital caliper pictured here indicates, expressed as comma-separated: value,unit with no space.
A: 46.45,mm
